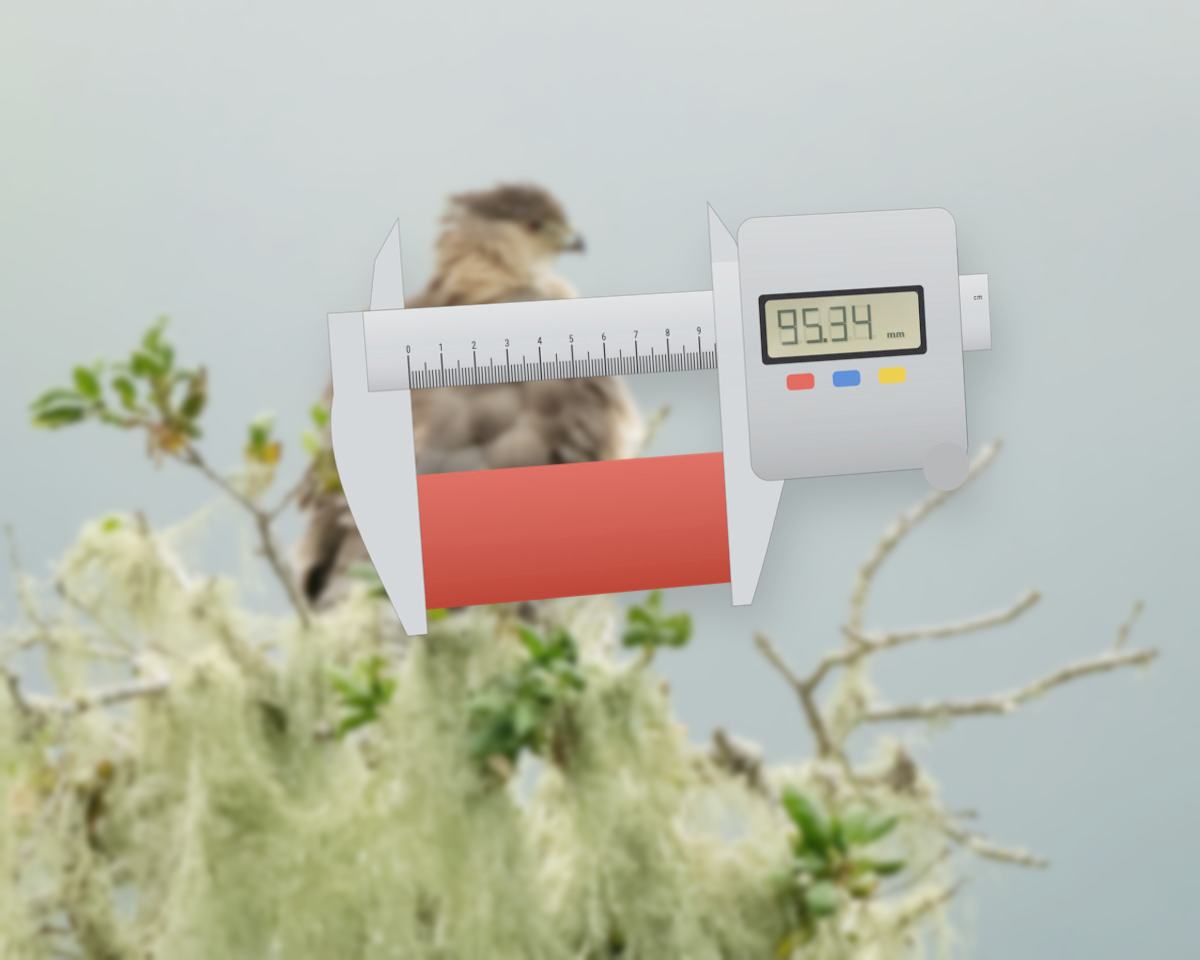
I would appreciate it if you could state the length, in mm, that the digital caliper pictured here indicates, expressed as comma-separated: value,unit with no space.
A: 95.34,mm
